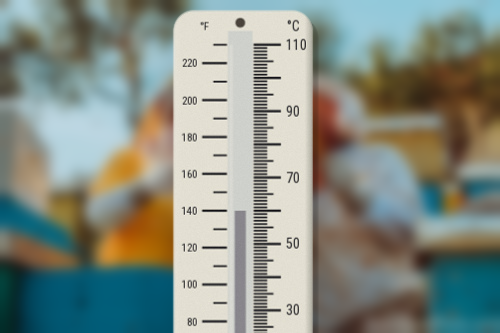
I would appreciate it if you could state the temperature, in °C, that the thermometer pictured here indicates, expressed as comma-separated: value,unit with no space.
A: 60,°C
